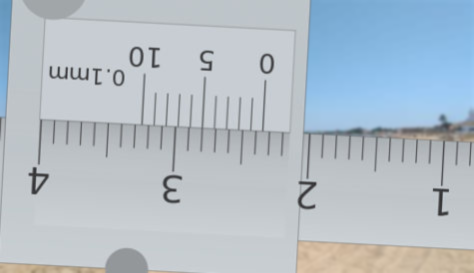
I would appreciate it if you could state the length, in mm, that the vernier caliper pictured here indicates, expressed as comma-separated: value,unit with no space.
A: 23.5,mm
